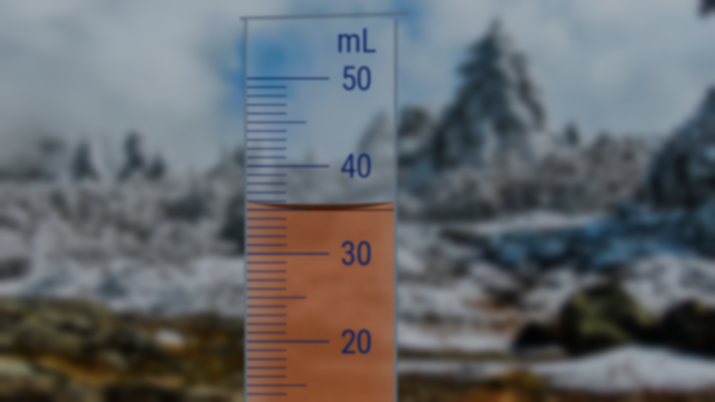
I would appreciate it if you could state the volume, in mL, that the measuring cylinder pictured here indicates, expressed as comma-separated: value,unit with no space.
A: 35,mL
